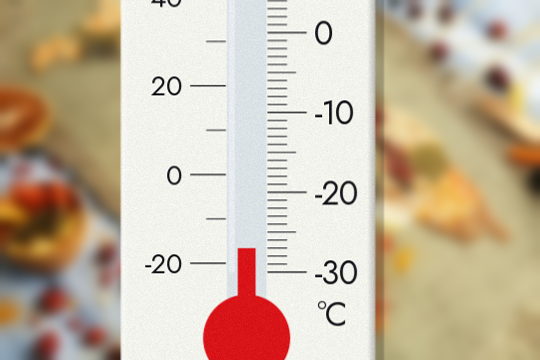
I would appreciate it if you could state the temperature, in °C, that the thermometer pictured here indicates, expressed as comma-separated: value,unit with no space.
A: -27,°C
